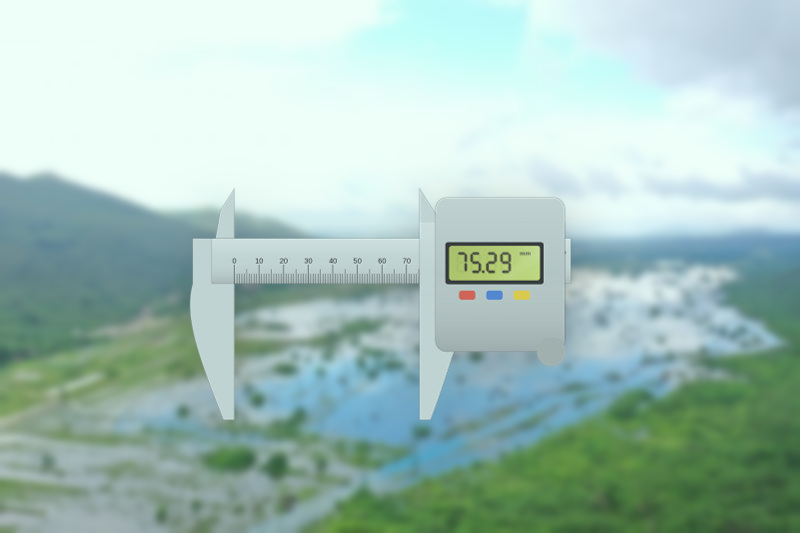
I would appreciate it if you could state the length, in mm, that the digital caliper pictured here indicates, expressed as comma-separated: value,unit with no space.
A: 75.29,mm
